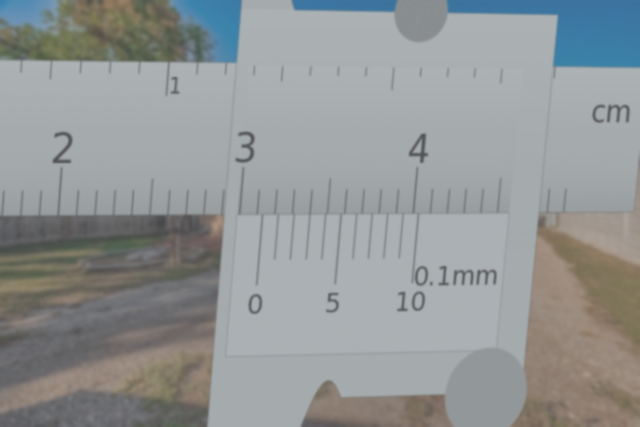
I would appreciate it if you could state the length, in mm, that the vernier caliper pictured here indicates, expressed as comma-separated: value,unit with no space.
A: 31.3,mm
